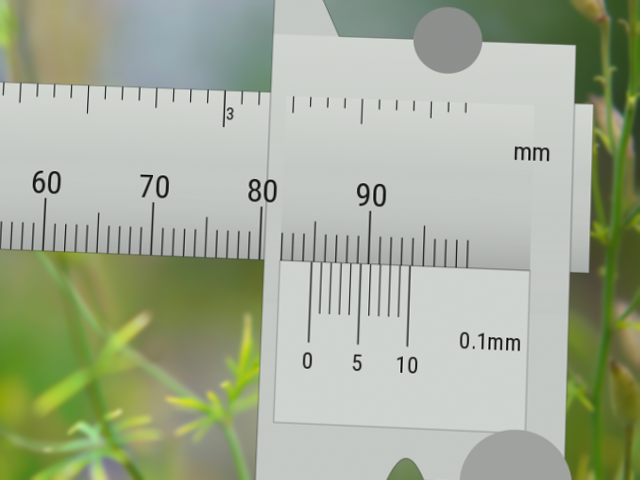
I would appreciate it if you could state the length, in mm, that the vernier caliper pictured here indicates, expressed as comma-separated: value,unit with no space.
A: 84.8,mm
